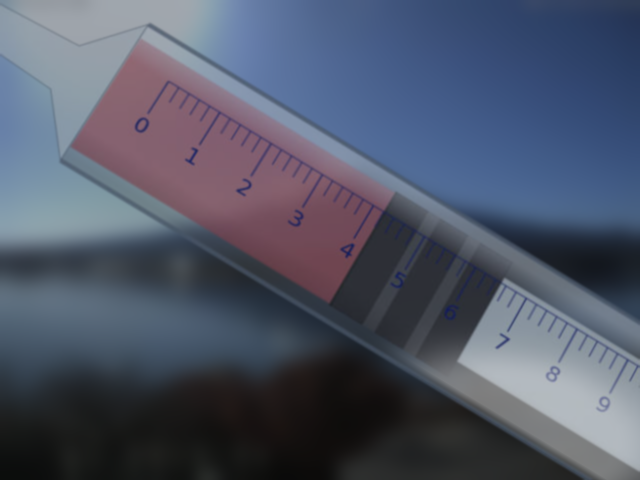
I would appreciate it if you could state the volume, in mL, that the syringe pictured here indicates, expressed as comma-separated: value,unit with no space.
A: 4.2,mL
